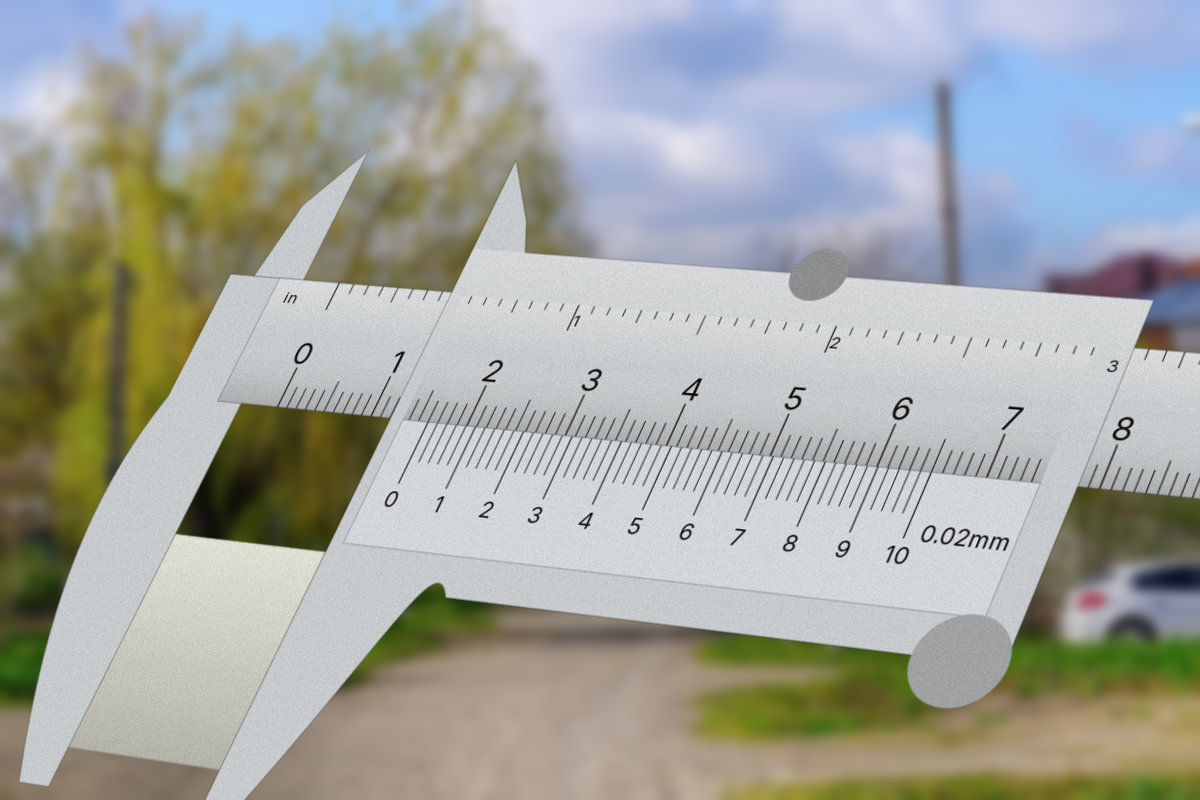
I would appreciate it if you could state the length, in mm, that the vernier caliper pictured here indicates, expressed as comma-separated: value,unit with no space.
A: 16.0,mm
